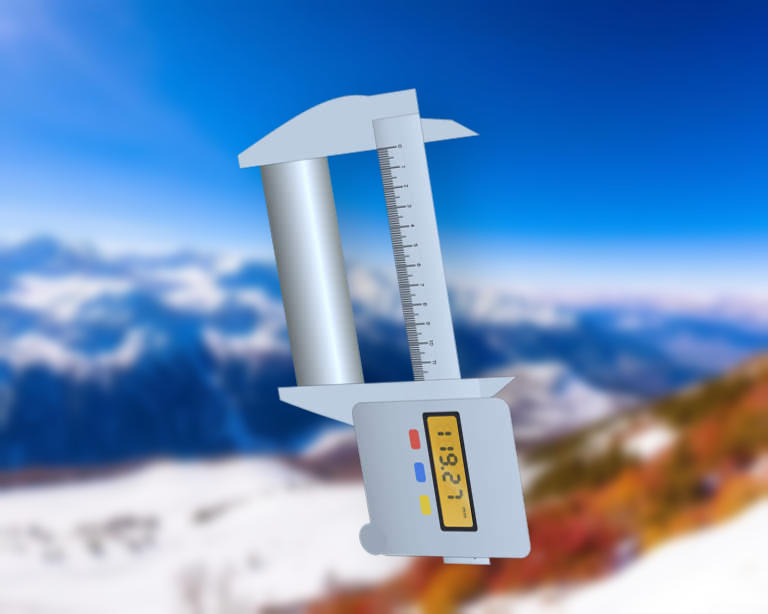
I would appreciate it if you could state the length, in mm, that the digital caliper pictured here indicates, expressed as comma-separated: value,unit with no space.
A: 119.27,mm
